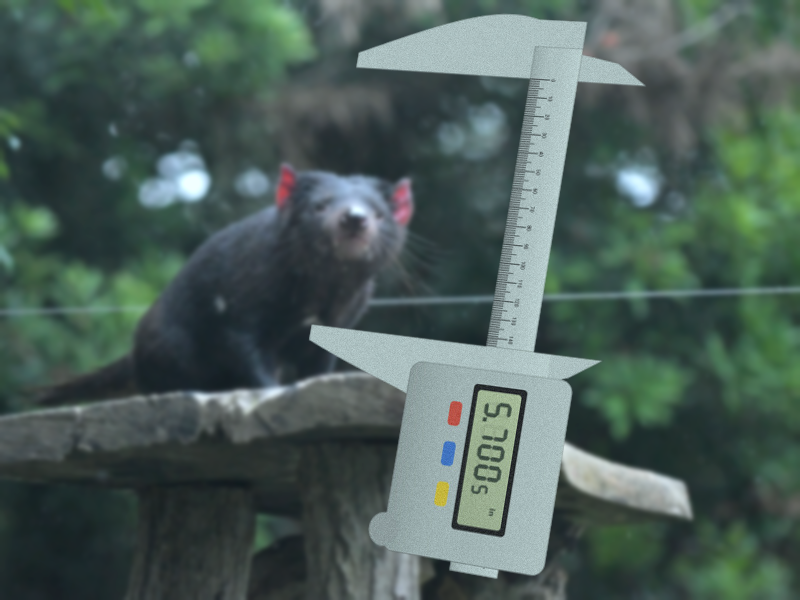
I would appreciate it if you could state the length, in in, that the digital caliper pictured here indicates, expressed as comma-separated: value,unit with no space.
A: 5.7005,in
